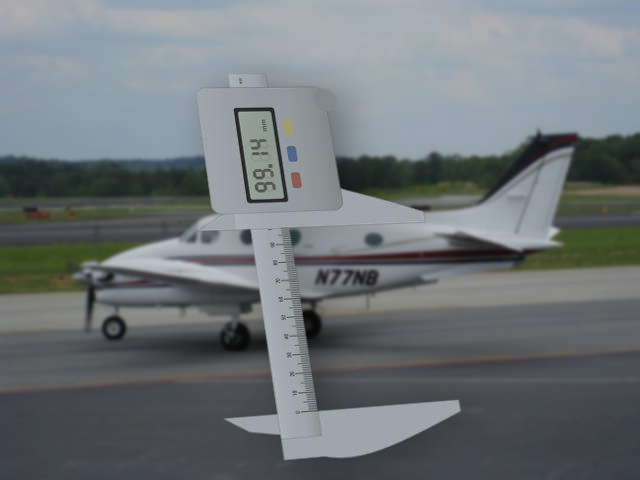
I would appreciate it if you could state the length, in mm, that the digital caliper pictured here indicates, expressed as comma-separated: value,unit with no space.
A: 99.14,mm
